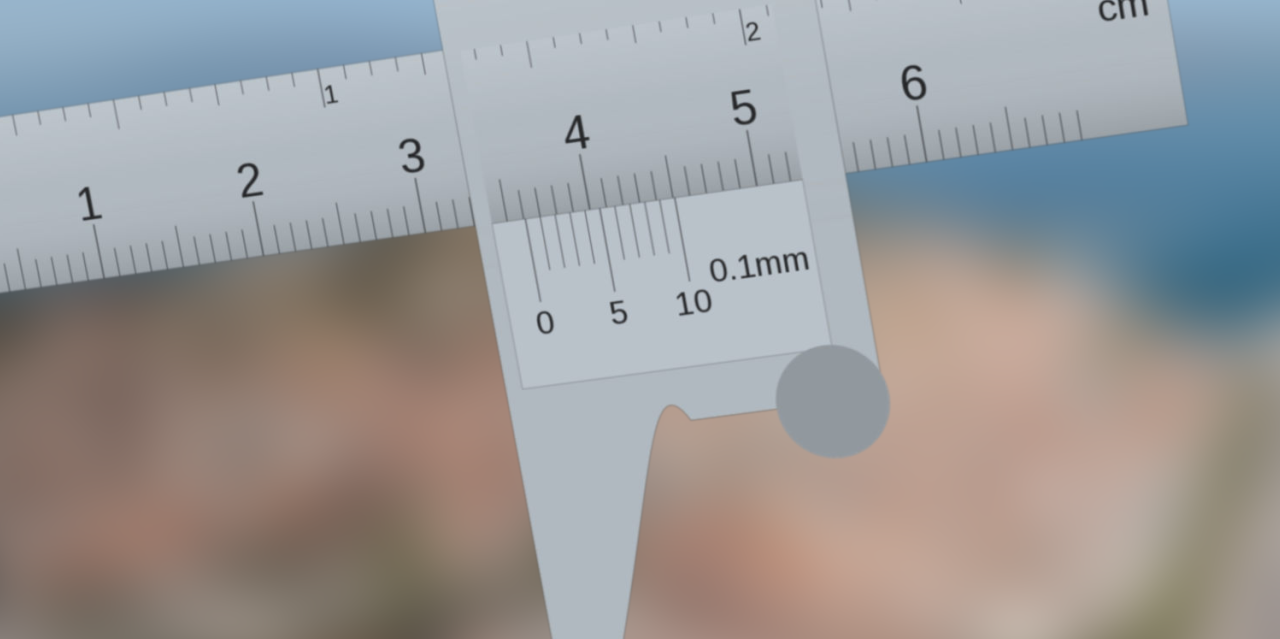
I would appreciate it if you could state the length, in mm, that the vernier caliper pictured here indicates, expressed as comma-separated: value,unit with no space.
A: 36.1,mm
